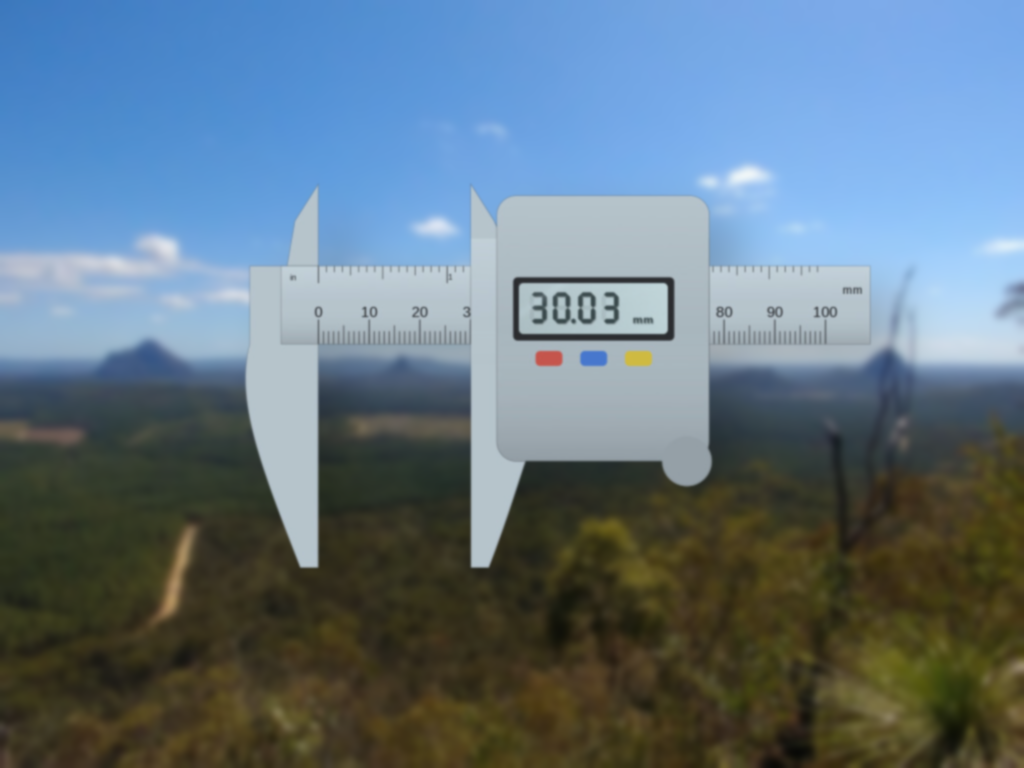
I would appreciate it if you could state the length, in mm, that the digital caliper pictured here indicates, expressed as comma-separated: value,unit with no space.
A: 30.03,mm
